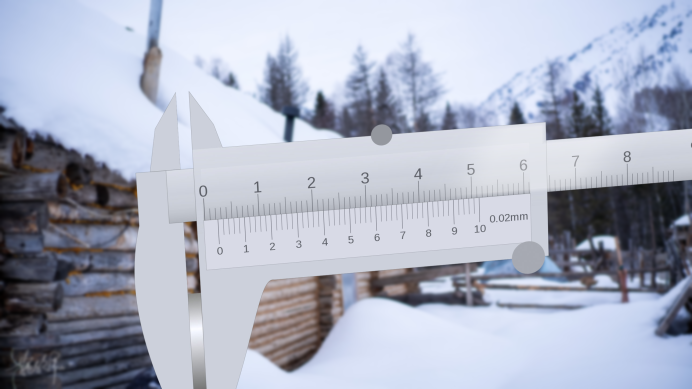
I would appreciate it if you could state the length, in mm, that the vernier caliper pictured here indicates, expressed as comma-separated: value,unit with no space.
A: 2.4,mm
